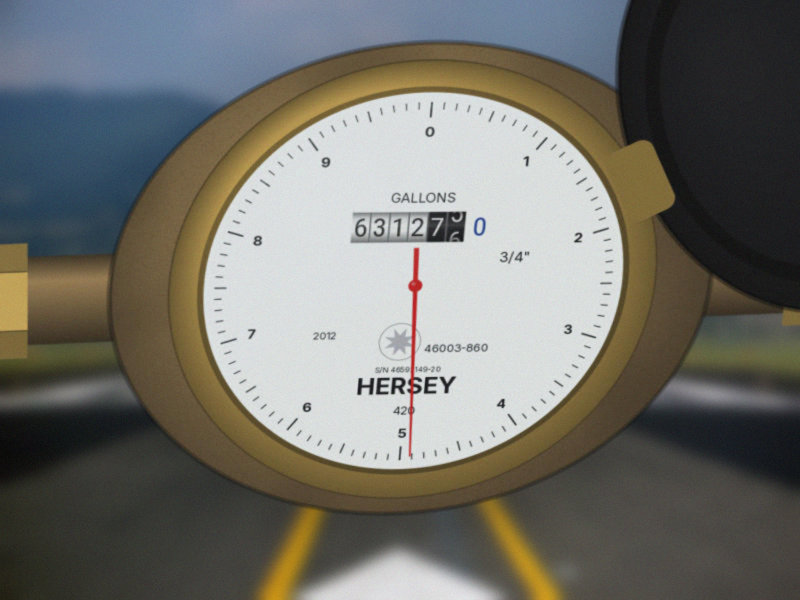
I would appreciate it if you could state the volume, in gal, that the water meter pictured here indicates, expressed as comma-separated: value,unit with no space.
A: 6312754.9,gal
